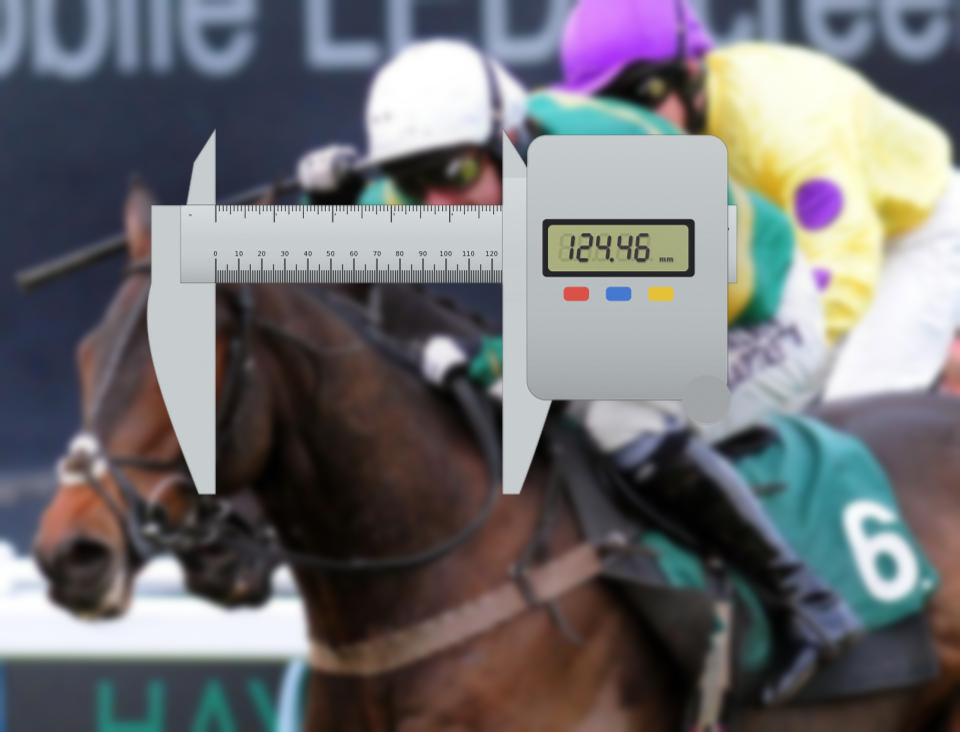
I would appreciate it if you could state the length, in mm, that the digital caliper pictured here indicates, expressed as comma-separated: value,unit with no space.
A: 124.46,mm
